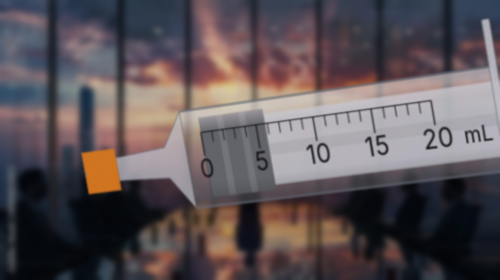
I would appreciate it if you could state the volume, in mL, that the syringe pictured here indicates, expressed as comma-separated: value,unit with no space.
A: 0,mL
